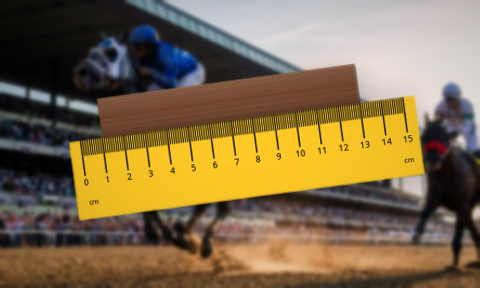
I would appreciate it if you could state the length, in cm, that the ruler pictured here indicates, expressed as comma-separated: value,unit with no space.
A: 12,cm
